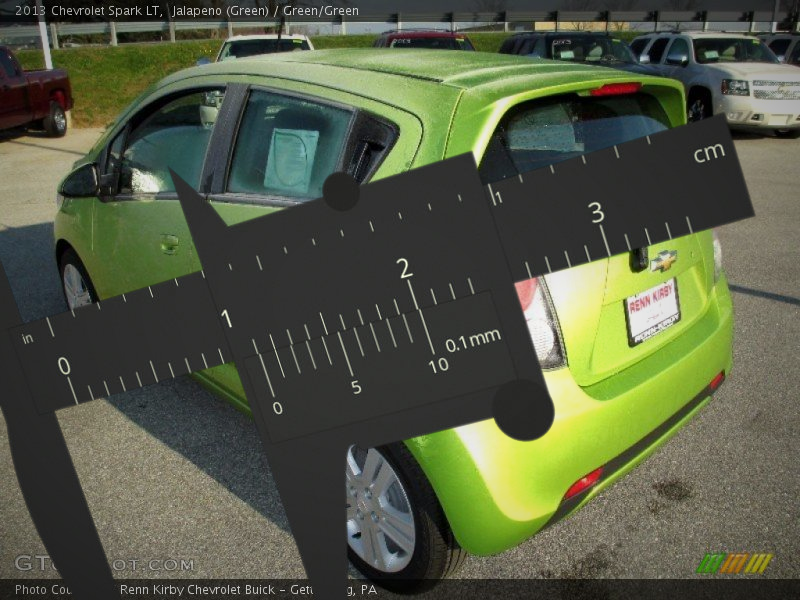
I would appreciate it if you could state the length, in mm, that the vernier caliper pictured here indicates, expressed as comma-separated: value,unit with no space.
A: 11.1,mm
